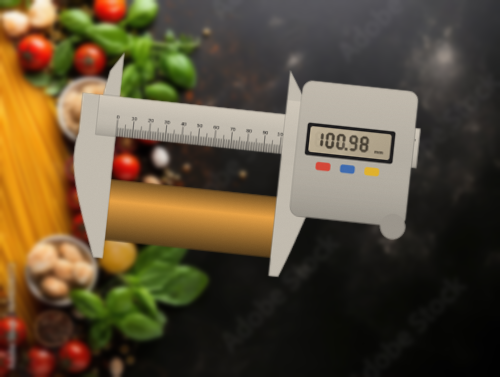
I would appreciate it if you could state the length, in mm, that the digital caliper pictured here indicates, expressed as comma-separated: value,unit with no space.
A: 100.98,mm
